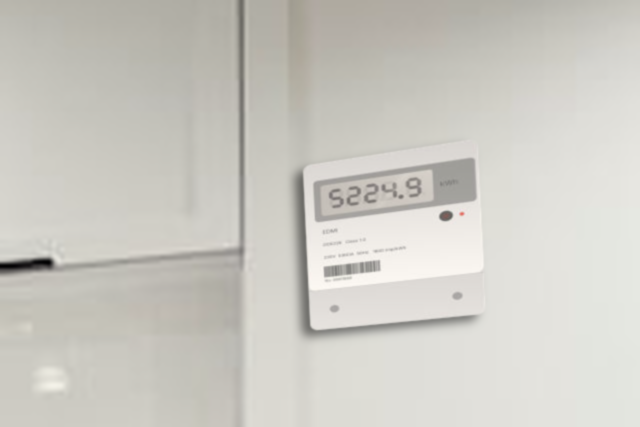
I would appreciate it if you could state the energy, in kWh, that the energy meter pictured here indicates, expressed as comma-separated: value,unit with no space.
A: 5224.9,kWh
